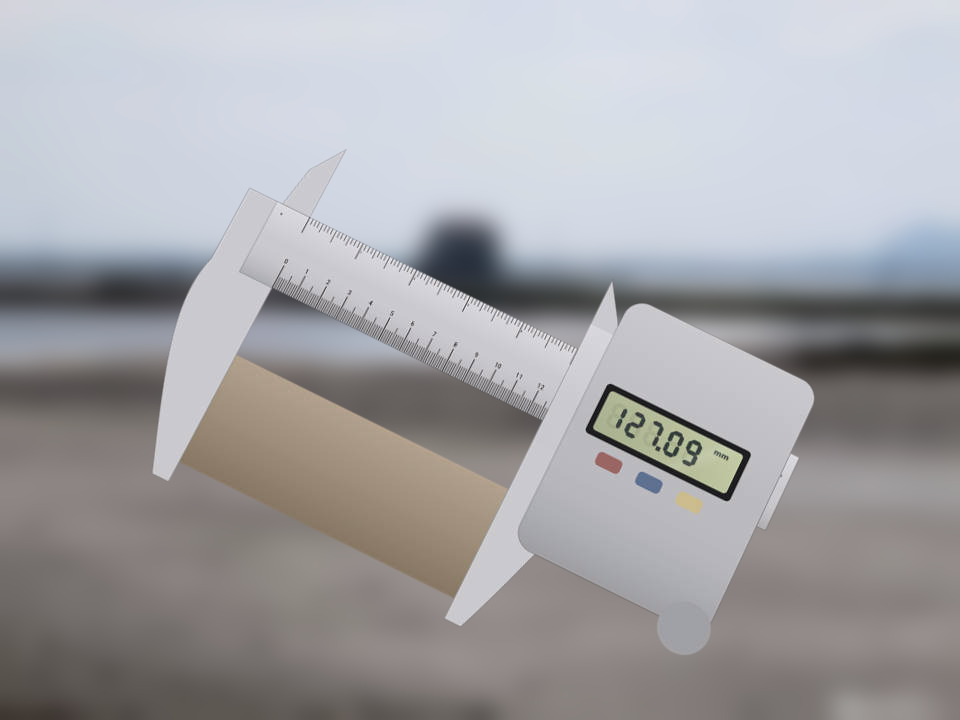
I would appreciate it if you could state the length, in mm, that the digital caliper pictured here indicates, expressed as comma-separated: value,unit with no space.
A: 127.09,mm
